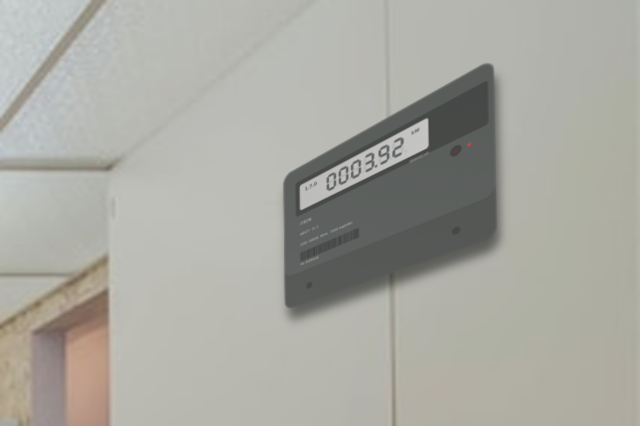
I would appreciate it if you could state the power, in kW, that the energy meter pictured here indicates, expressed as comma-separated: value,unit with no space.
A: 3.92,kW
